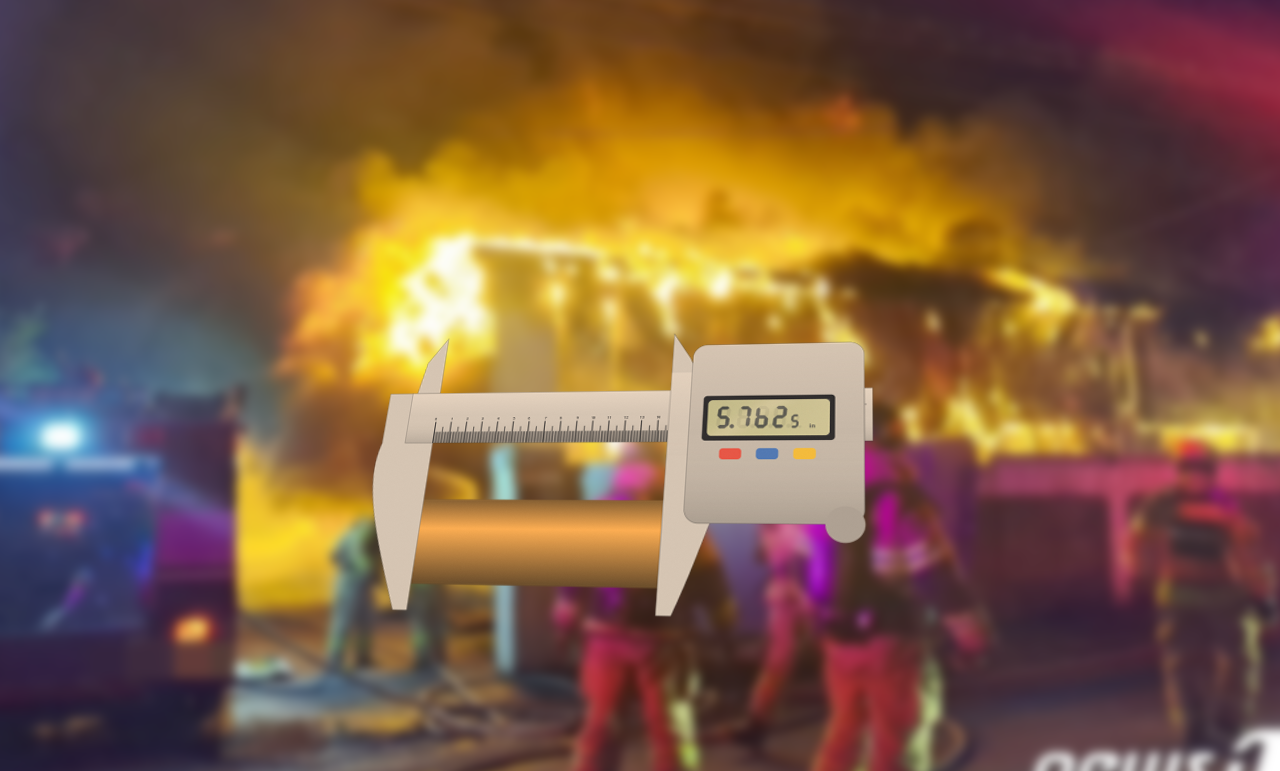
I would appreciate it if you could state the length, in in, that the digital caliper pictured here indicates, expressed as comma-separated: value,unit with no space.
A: 5.7625,in
